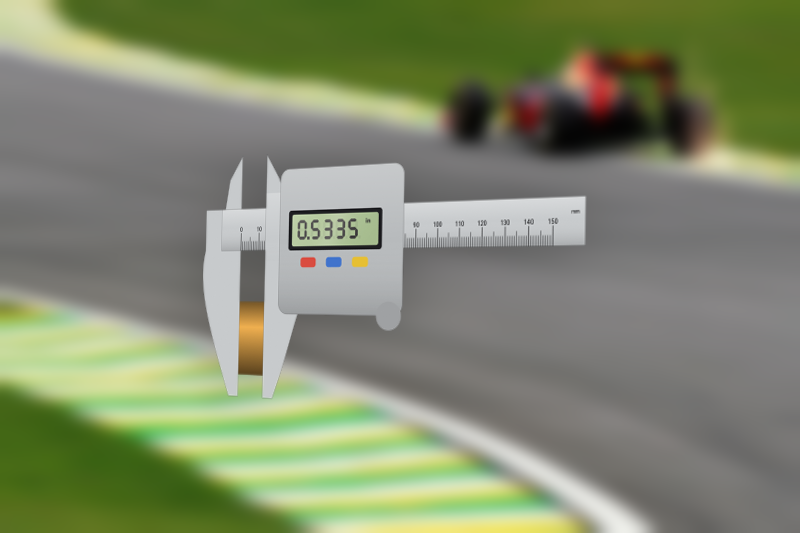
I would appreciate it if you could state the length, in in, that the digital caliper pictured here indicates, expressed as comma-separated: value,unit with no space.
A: 0.5335,in
